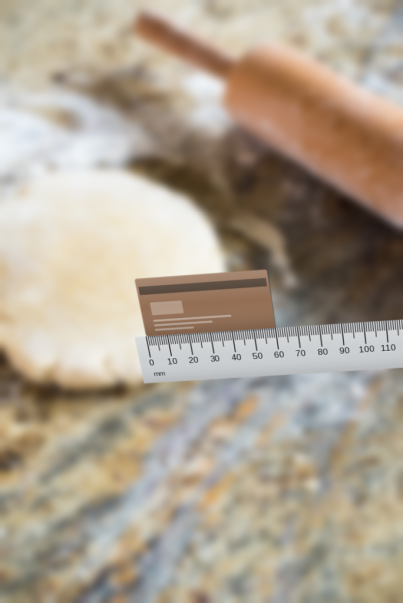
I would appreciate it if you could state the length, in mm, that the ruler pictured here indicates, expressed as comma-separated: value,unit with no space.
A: 60,mm
